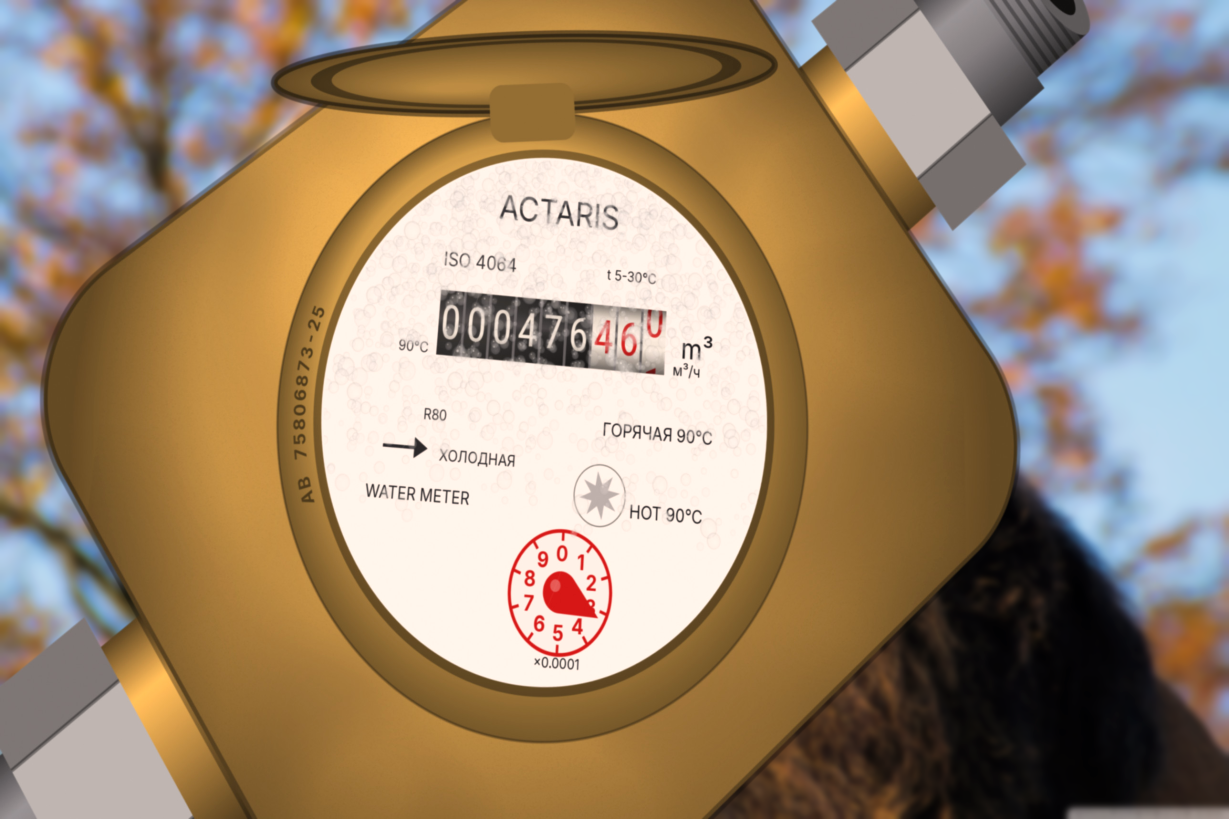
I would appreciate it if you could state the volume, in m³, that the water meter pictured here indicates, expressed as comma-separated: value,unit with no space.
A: 476.4603,m³
